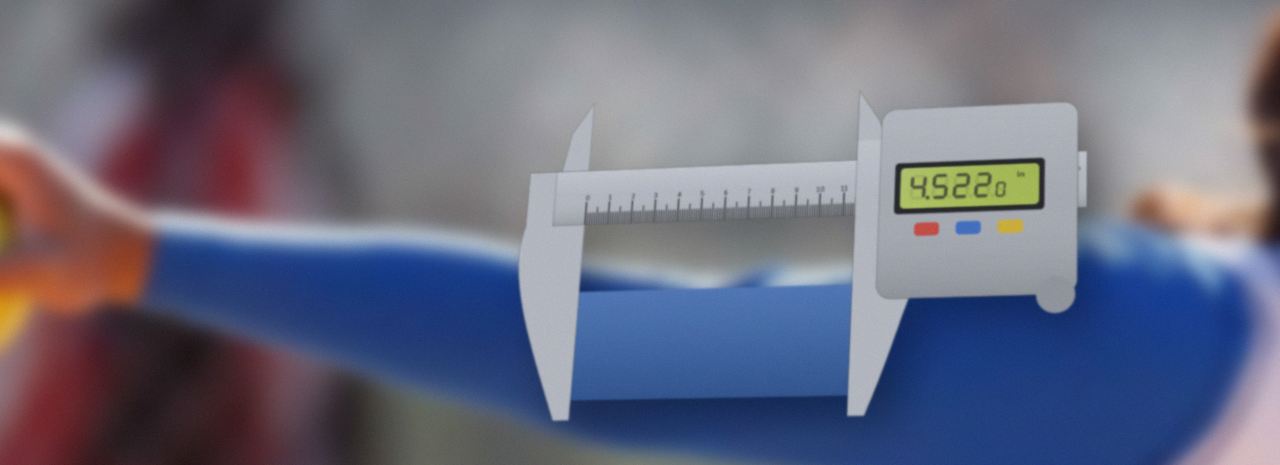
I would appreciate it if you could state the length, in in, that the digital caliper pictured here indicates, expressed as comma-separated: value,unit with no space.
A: 4.5220,in
